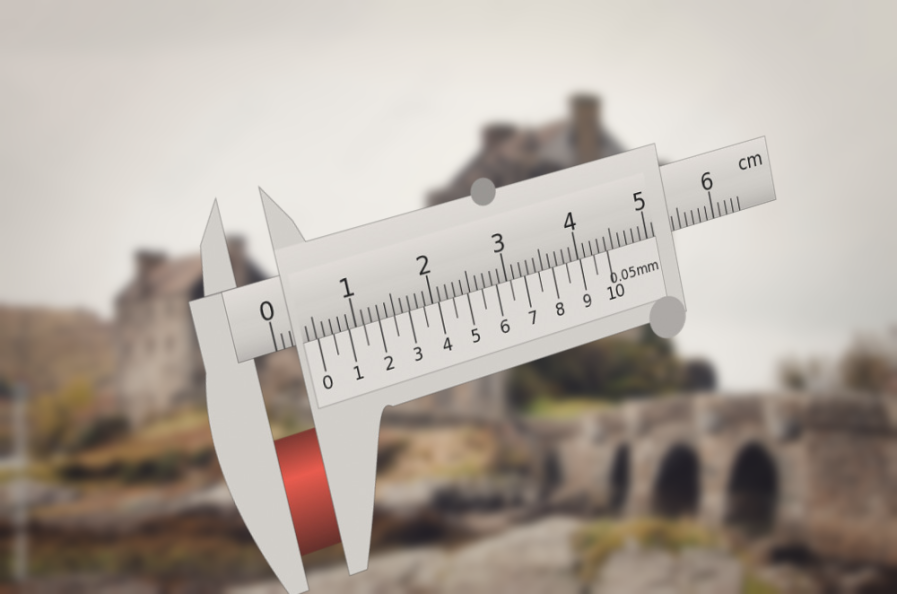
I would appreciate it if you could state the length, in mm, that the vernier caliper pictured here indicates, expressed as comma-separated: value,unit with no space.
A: 5.2,mm
